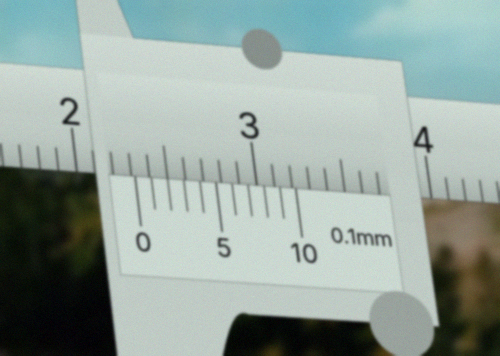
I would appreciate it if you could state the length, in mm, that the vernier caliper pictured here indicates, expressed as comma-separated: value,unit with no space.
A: 23.2,mm
